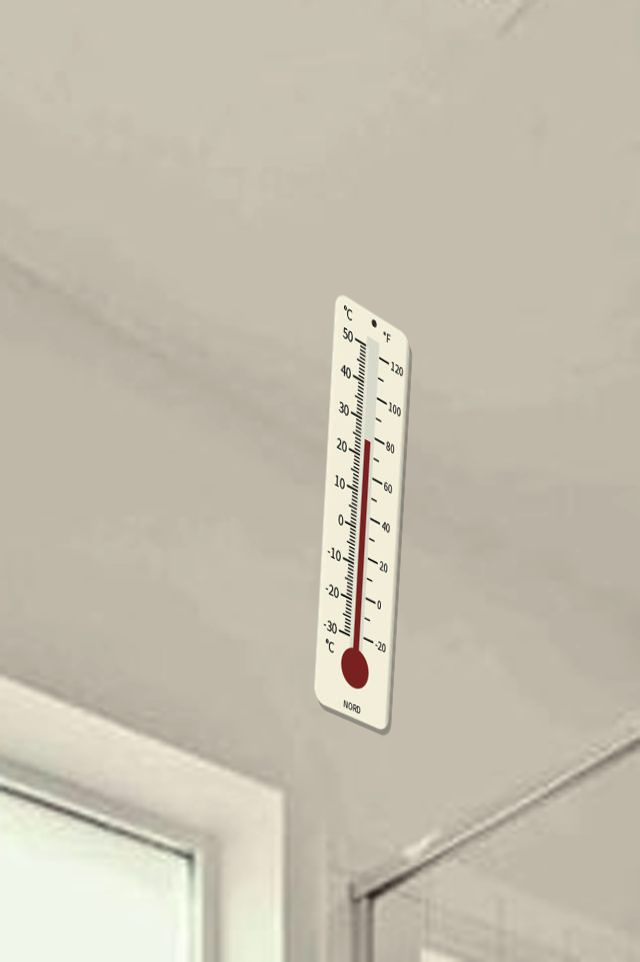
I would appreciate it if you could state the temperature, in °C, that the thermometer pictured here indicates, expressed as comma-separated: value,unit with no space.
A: 25,°C
